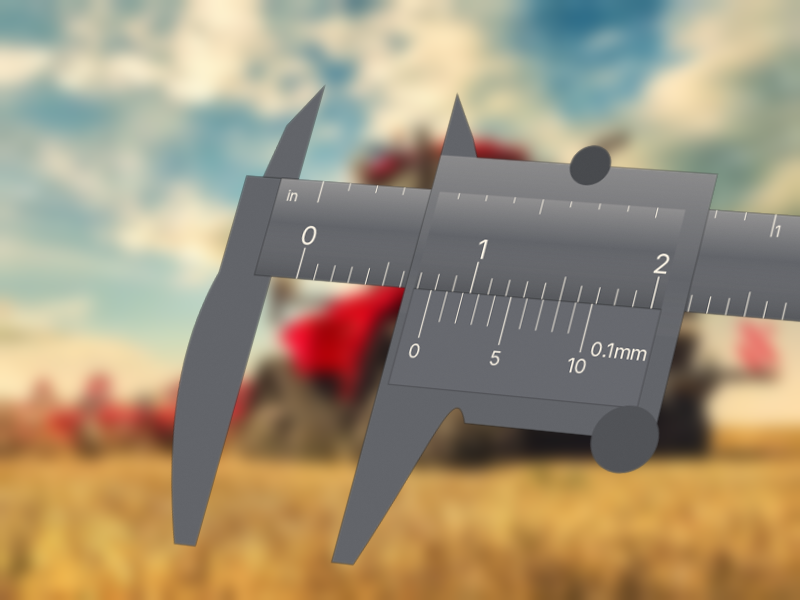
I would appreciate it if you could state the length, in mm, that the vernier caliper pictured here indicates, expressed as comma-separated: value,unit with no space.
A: 7.8,mm
